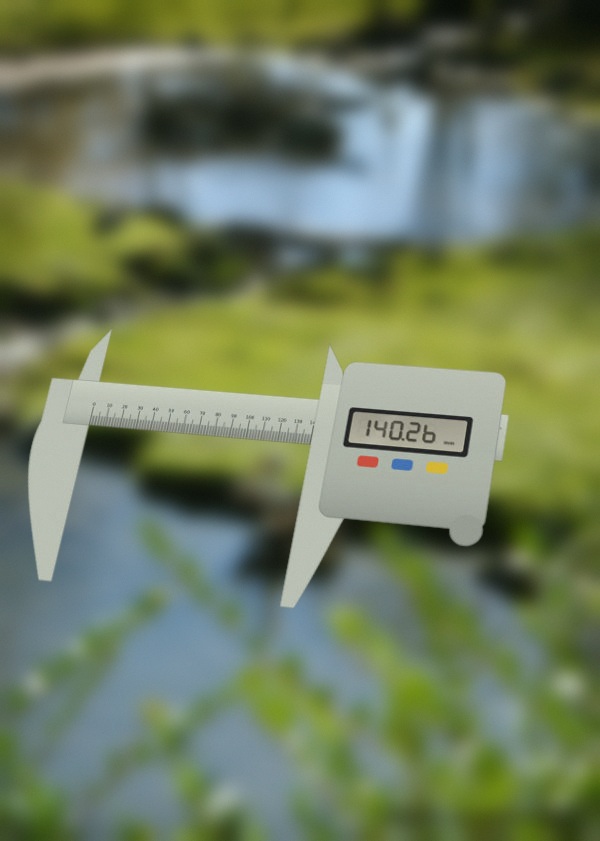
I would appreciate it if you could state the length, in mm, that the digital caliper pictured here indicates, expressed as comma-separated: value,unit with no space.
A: 140.26,mm
